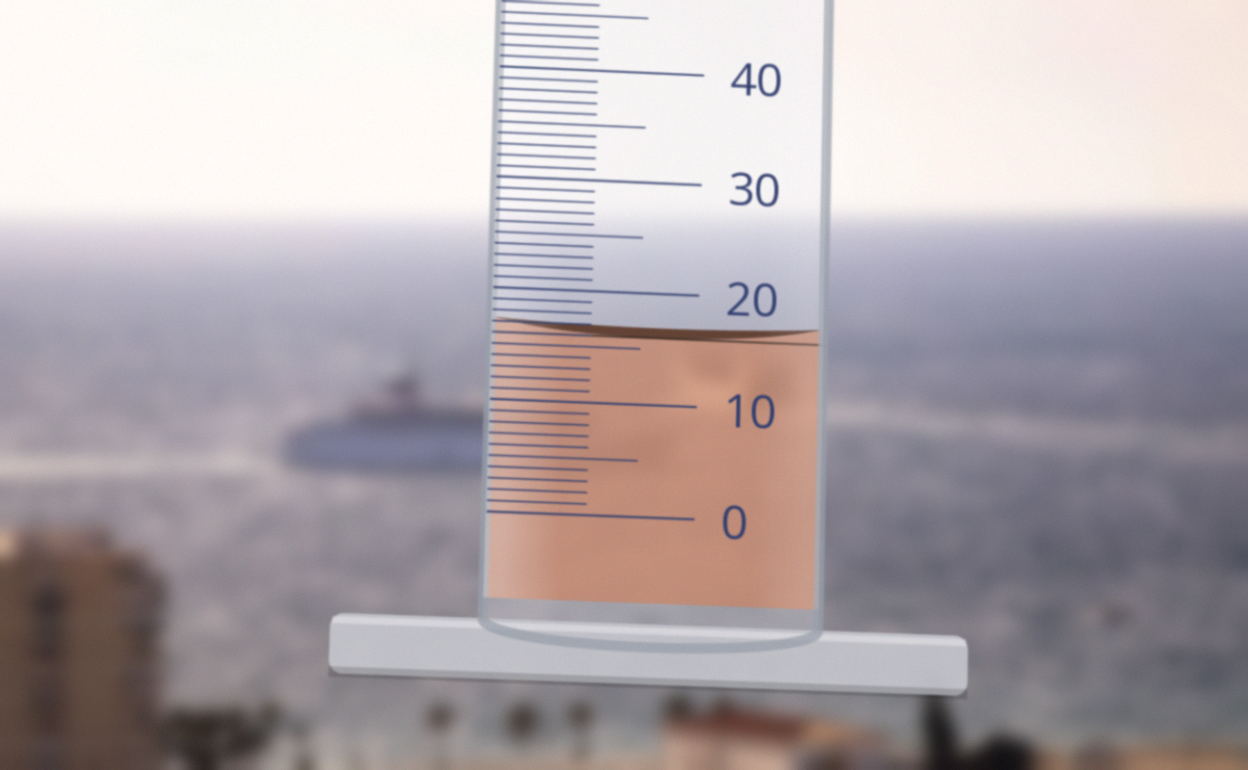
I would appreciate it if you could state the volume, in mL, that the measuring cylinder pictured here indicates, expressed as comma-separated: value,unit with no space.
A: 16,mL
